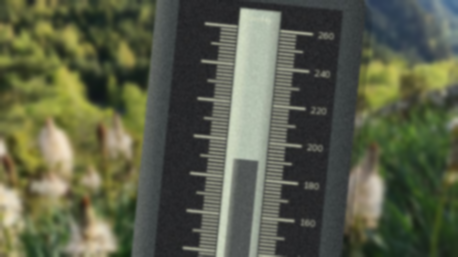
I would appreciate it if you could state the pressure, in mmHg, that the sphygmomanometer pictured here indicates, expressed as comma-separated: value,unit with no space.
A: 190,mmHg
